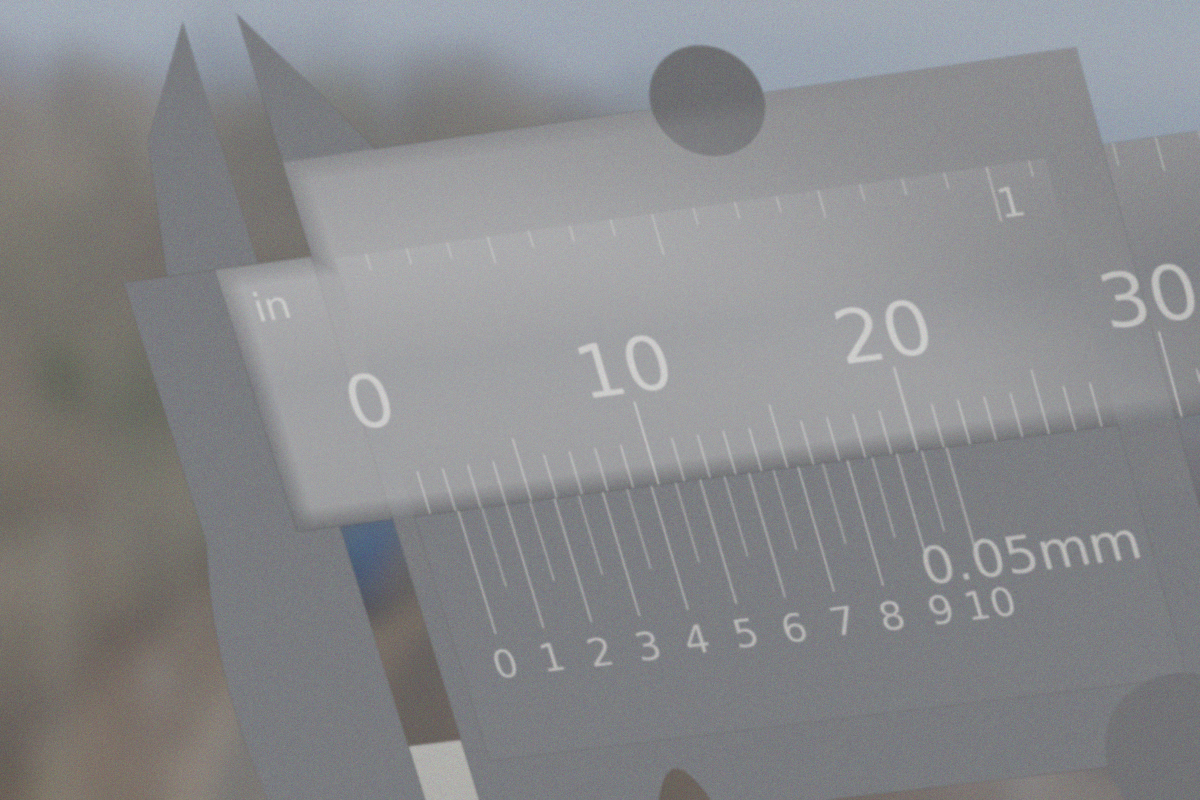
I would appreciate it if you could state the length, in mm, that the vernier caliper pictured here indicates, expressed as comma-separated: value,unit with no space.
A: 2.1,mm
